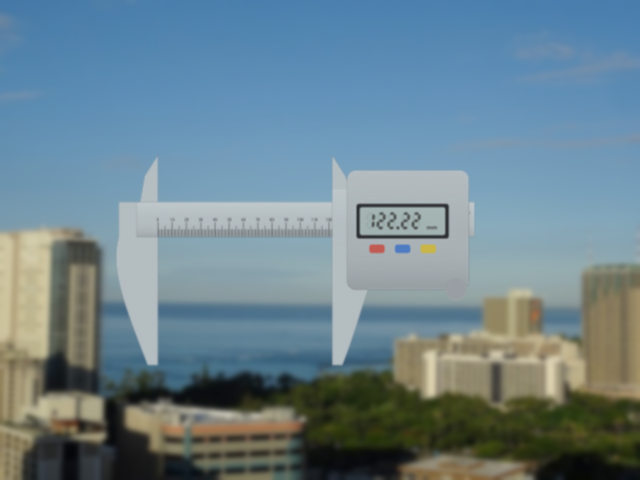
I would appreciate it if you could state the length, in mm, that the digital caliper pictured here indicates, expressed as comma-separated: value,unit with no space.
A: 122.22,mm
